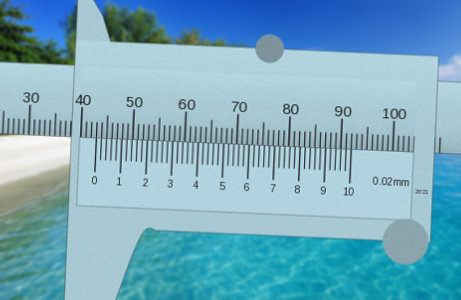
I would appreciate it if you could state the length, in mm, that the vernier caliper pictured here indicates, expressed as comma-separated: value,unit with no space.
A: 43.0,mm
